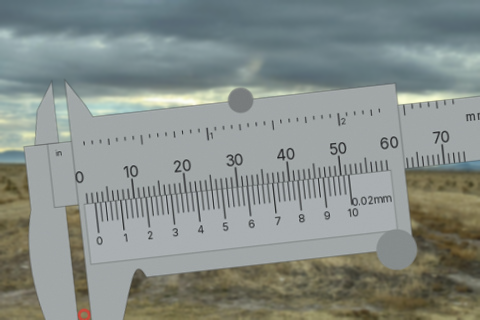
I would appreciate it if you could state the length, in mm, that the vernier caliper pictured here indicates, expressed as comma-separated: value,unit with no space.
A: 2.5,mm
